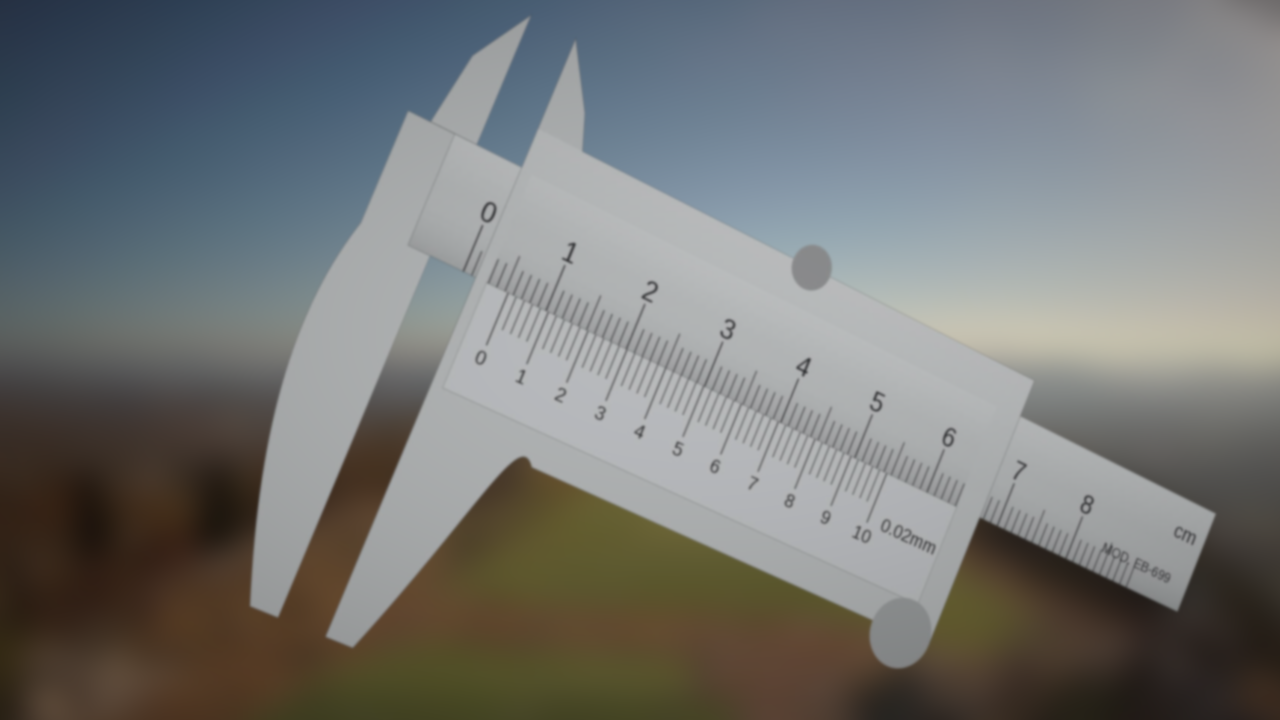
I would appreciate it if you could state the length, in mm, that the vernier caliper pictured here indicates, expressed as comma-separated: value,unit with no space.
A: 5.4,mm
